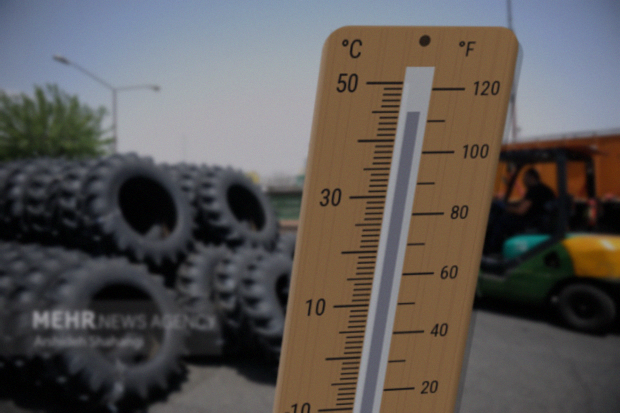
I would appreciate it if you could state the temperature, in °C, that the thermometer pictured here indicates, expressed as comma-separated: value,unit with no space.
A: 45,°C
